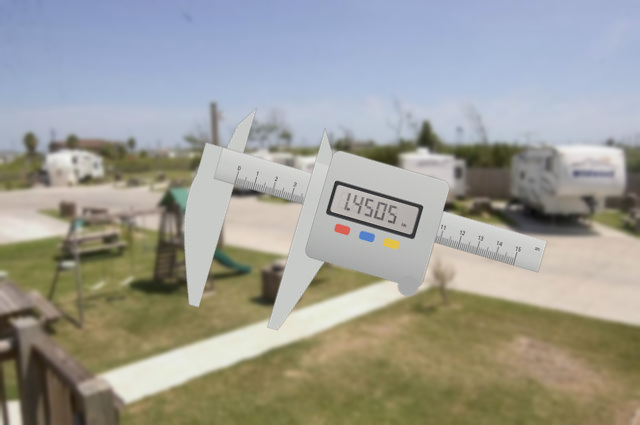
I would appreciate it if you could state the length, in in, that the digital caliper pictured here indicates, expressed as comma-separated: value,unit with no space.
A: 1.4505,in
